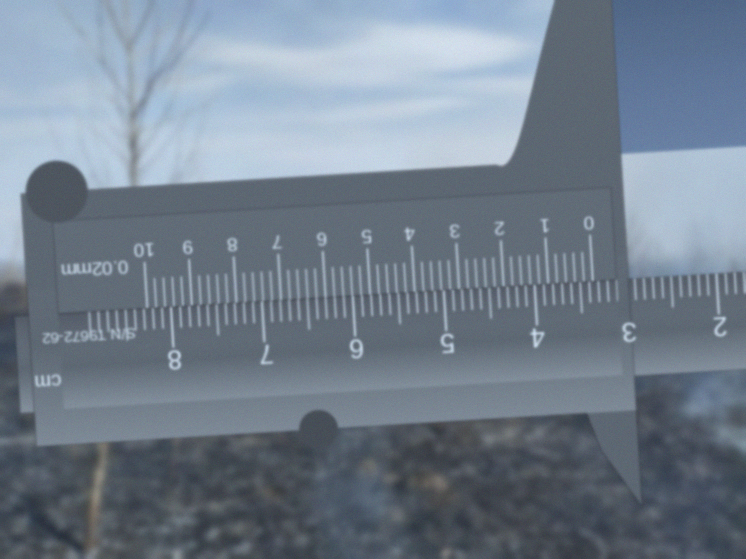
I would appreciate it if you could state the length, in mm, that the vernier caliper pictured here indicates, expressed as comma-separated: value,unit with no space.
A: 33.6,mm
